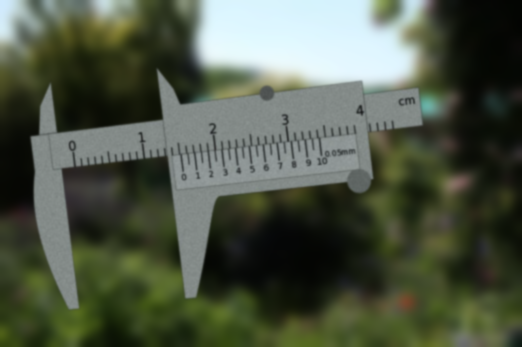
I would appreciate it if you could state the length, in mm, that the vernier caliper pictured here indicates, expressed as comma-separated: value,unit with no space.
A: 15.2,mm
